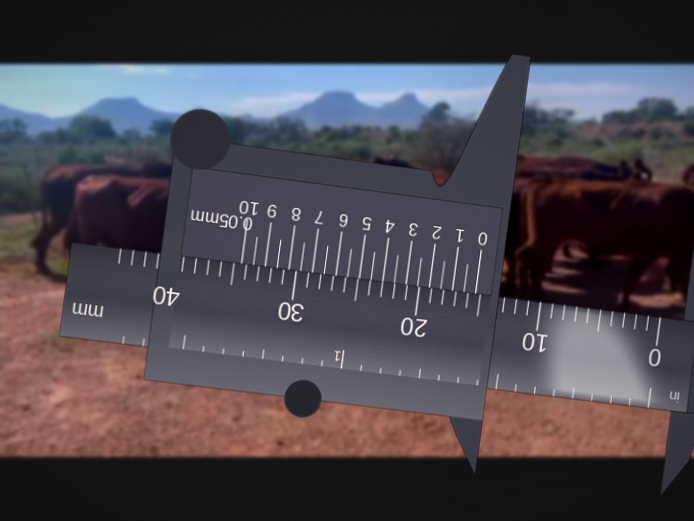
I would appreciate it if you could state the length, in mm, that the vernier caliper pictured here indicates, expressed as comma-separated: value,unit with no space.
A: 15.4,mm
